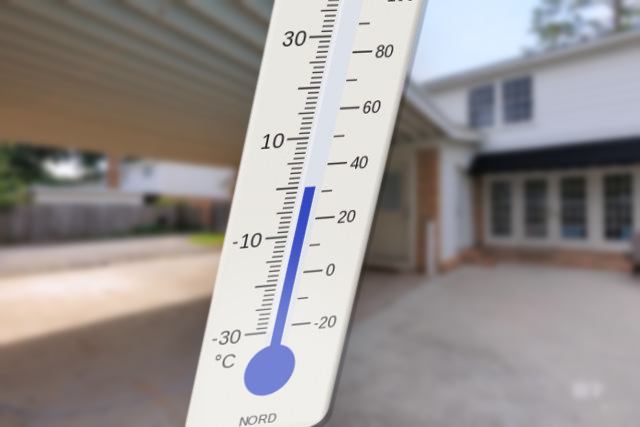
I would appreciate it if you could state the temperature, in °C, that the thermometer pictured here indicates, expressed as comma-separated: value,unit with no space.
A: 0,°C
